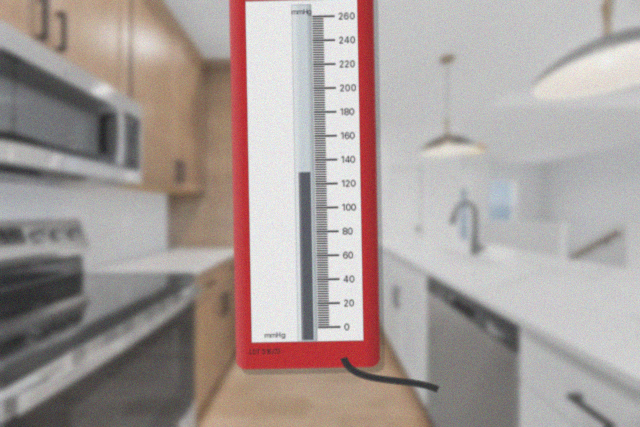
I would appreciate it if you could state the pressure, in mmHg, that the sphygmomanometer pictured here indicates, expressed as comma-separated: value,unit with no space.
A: 130,mmHg
